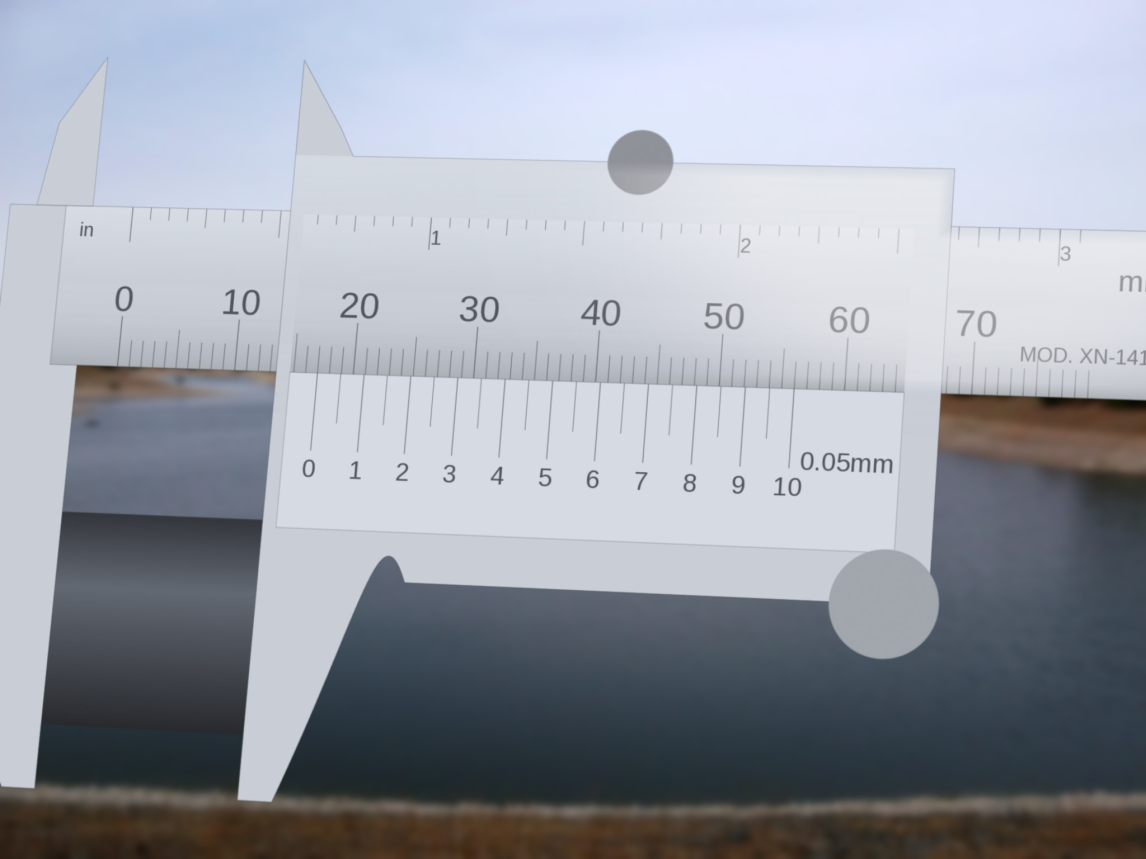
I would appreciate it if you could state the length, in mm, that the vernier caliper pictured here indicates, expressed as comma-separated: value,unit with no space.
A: 17.0,mm
